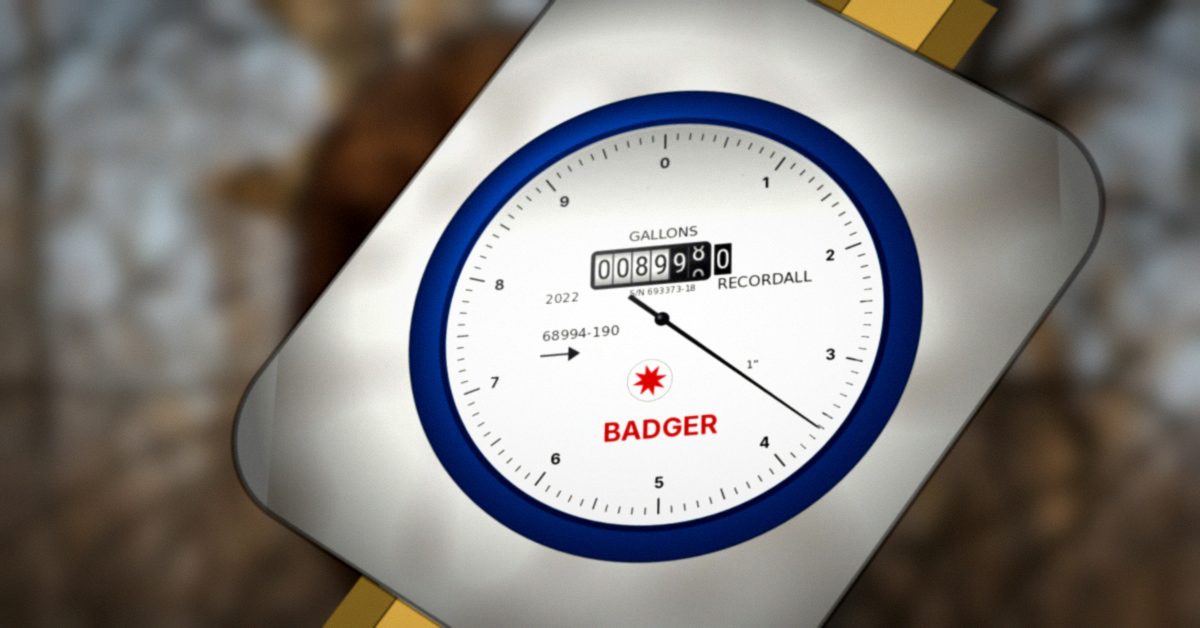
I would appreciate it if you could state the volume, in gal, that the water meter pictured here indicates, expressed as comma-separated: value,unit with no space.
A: 89983.6,gal
